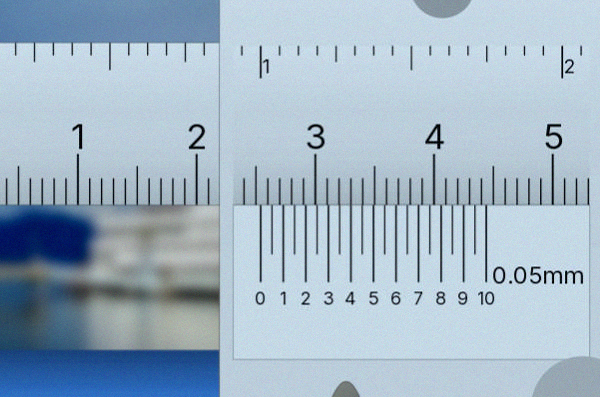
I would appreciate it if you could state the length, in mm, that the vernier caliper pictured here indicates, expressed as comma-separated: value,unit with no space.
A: 25.4,mm
